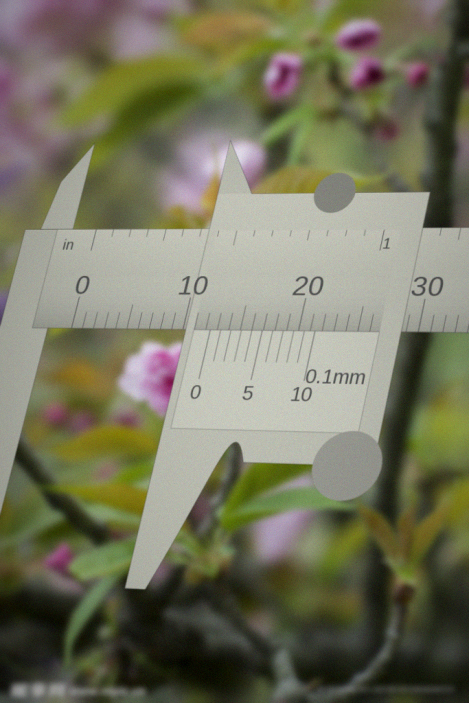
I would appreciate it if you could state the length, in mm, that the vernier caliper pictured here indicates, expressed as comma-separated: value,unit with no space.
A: 12.4,mm
